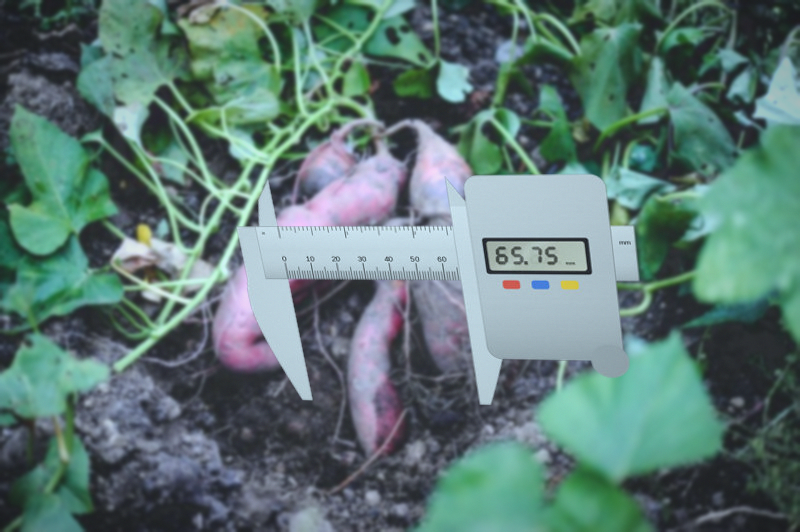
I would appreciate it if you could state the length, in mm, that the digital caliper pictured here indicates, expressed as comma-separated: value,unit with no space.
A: 65.75,mm
